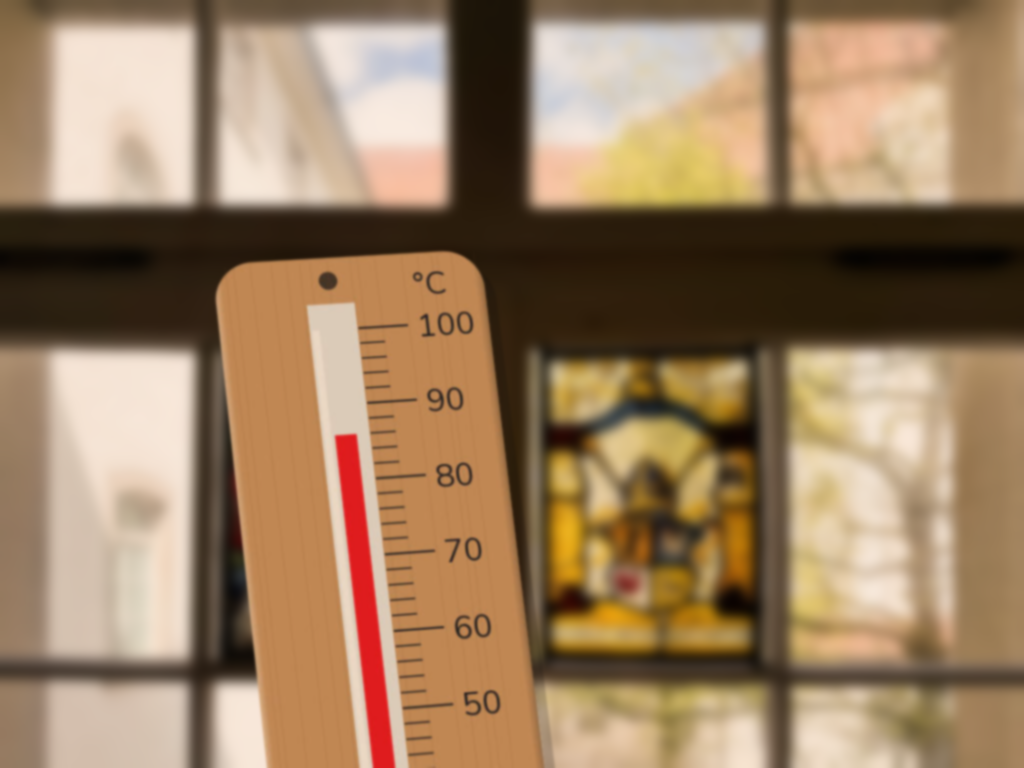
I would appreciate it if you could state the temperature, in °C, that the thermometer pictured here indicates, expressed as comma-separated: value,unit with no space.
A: 86,°C
